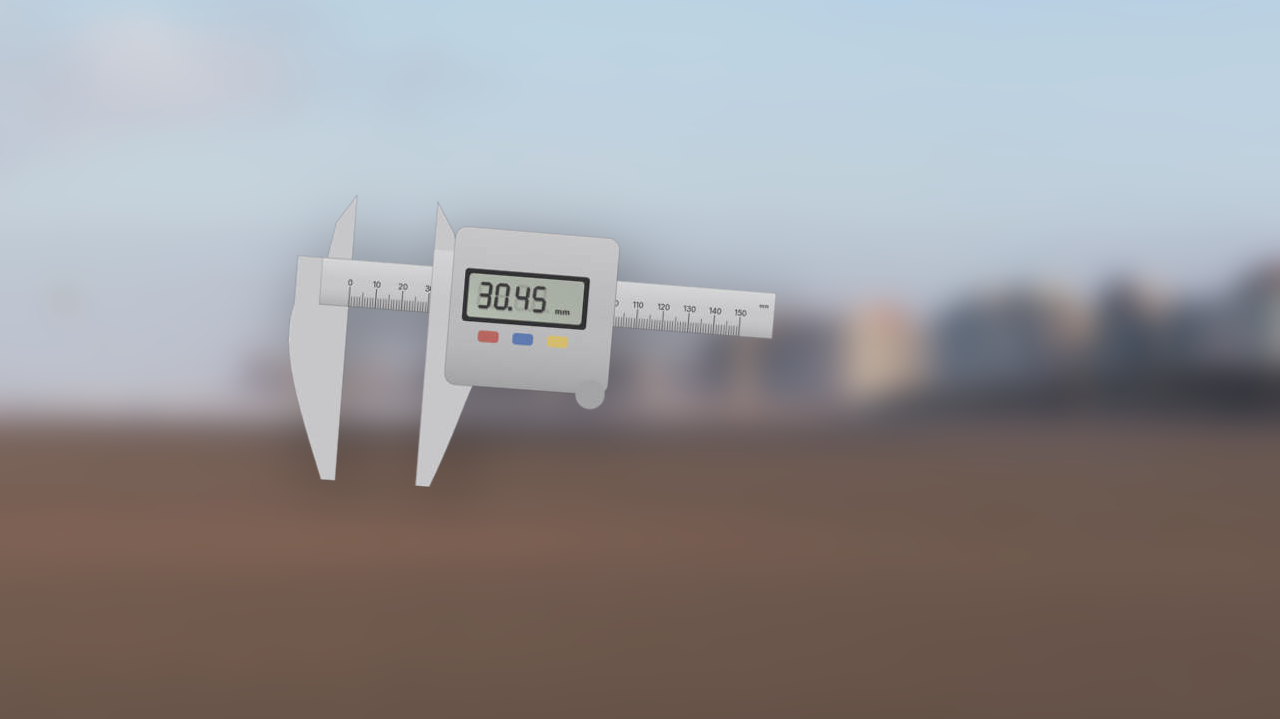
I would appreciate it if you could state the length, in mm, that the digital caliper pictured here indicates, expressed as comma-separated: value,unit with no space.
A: 30.45,mm
